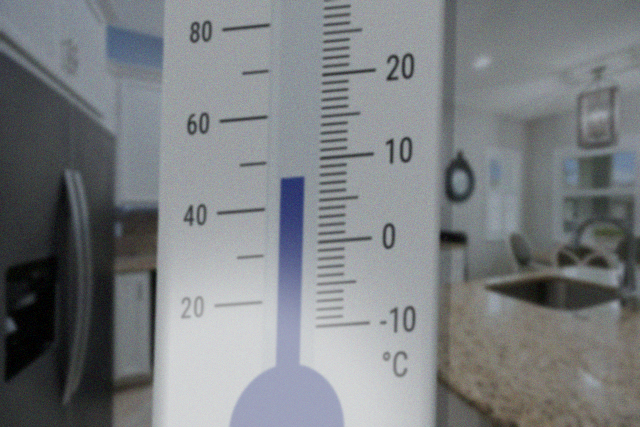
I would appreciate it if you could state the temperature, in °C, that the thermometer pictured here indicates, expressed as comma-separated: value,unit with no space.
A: 8,°C
